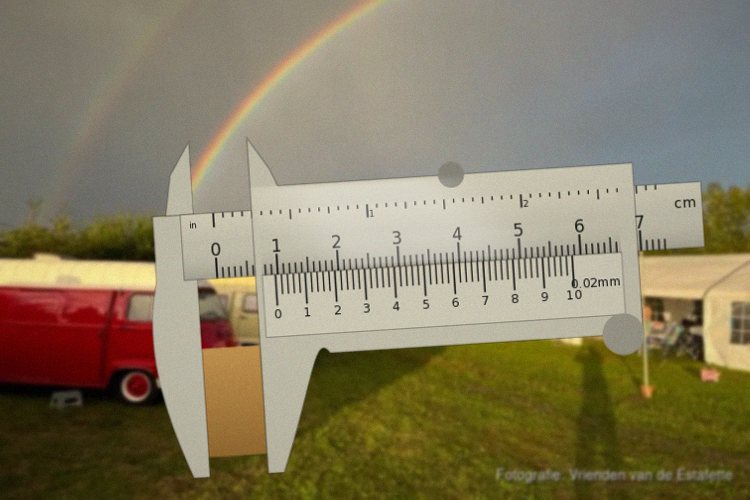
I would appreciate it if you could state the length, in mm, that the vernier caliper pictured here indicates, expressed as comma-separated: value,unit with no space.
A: 9.6,mm
